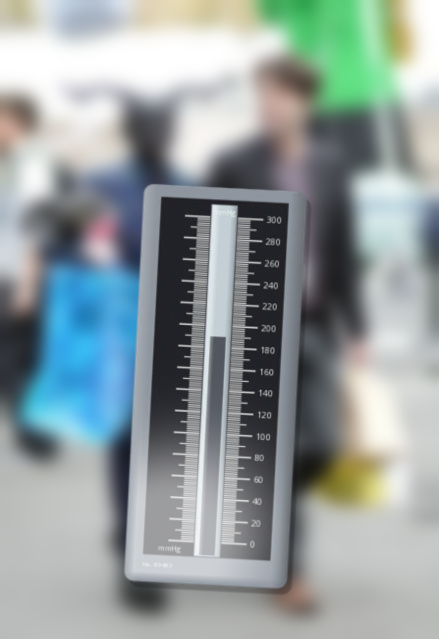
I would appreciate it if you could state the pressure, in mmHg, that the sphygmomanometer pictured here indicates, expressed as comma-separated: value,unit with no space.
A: 190,mmHg
